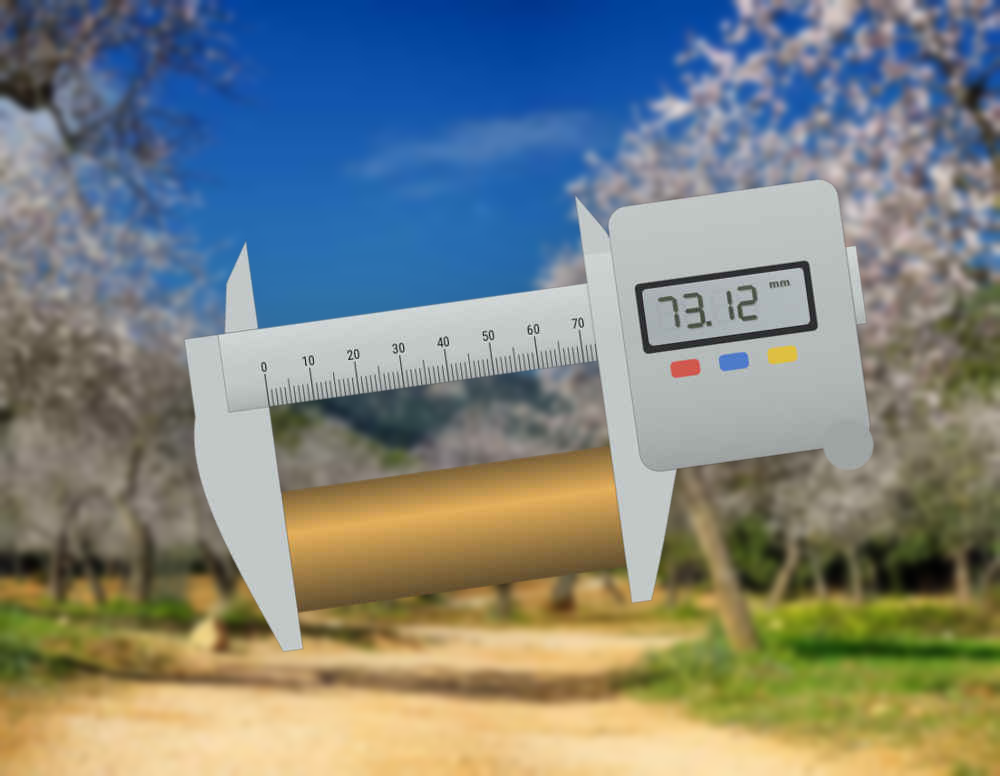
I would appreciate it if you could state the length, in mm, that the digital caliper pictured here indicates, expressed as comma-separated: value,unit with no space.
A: 73.12,mm
